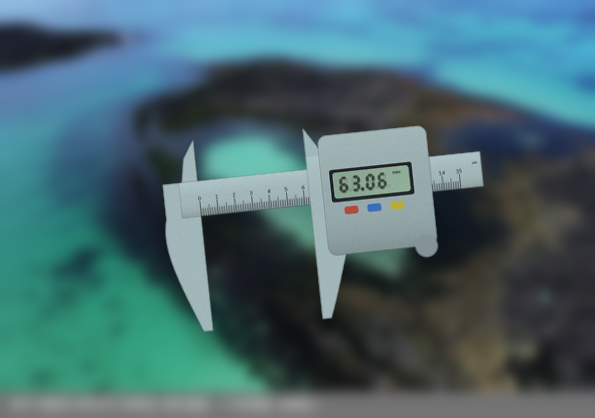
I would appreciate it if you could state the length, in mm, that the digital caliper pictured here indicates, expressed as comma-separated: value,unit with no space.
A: 63.06,mm
